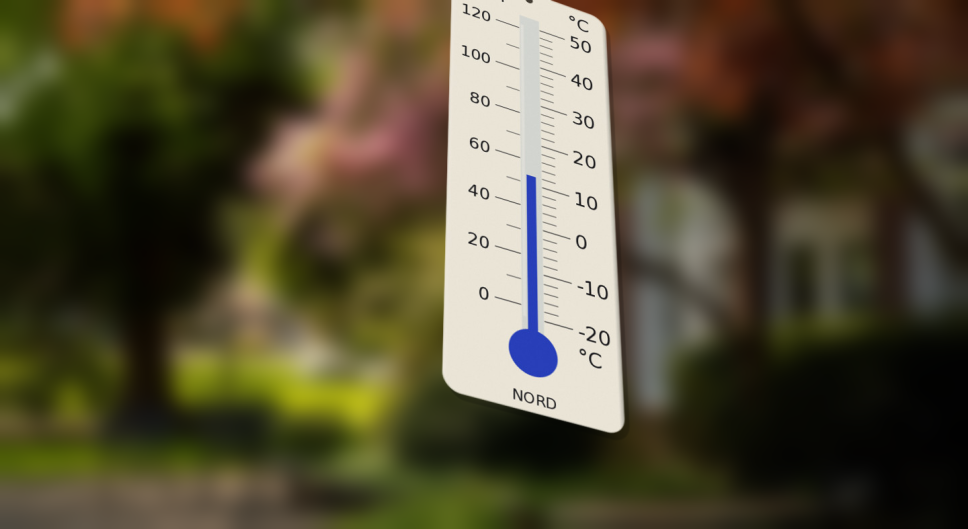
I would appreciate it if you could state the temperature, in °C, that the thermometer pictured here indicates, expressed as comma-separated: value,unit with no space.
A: 12,°C
